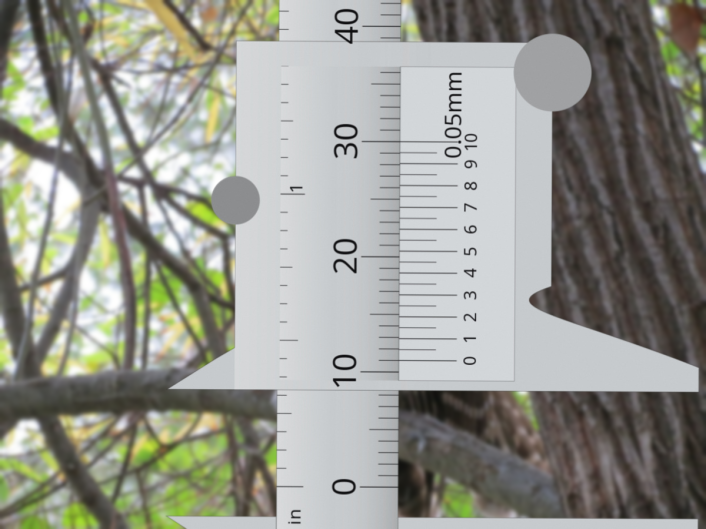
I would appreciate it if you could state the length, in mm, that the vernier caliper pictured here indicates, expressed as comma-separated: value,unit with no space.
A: 11.0,mm
